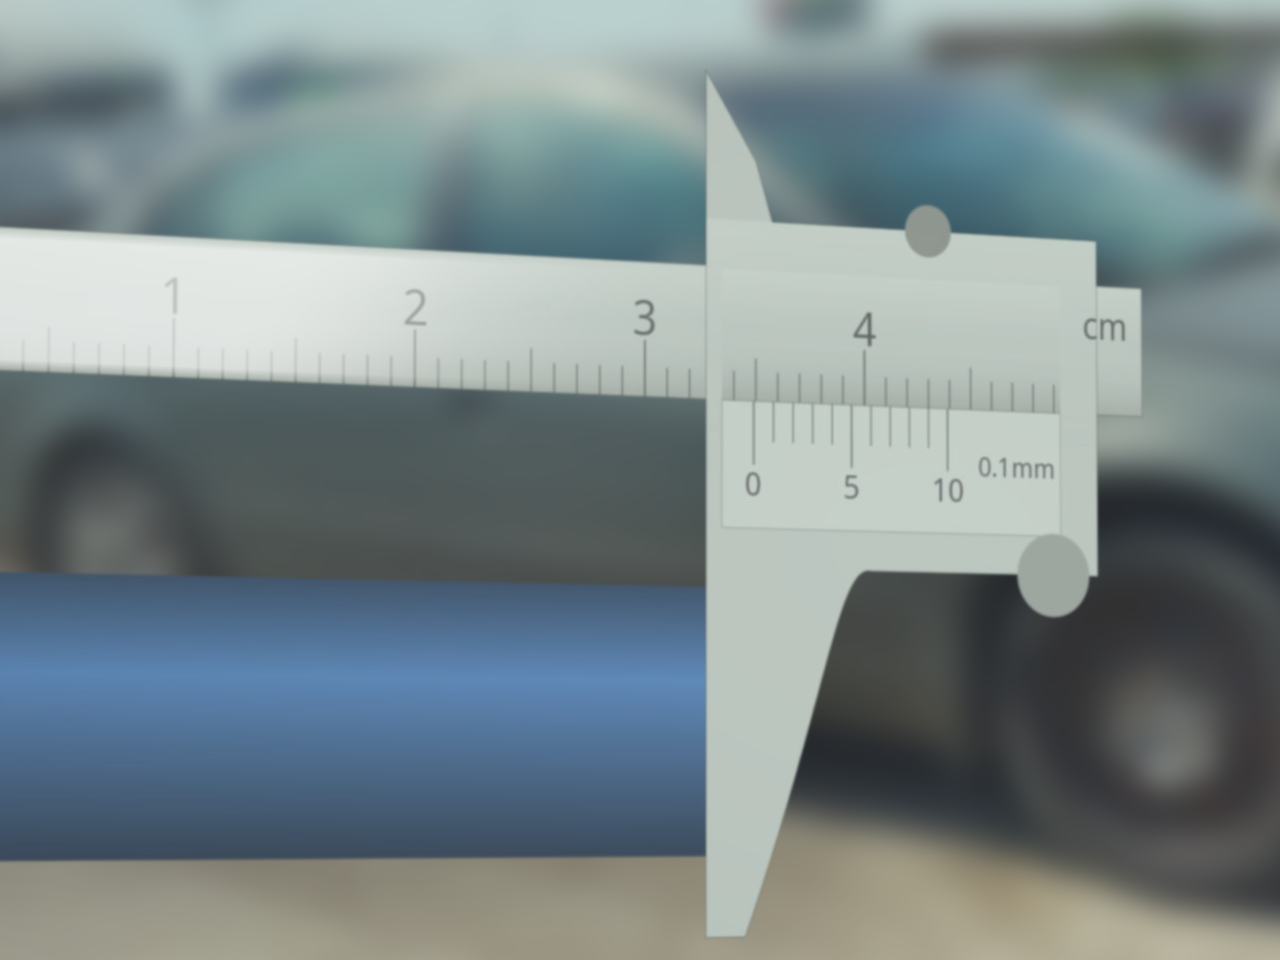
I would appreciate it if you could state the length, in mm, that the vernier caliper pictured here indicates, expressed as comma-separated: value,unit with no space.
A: 34.9,mm
